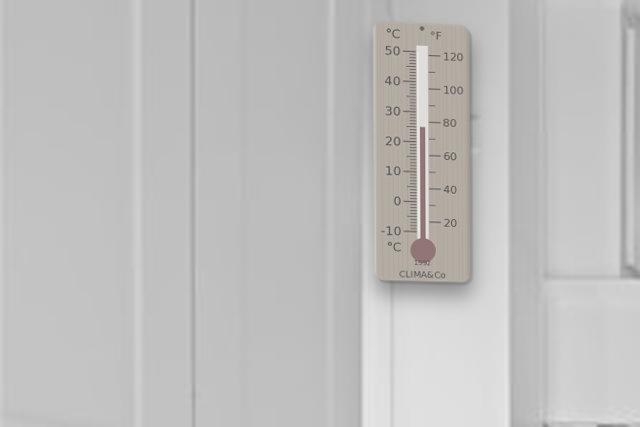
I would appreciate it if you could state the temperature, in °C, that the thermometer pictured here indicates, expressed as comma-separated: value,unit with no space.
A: 25,°C
